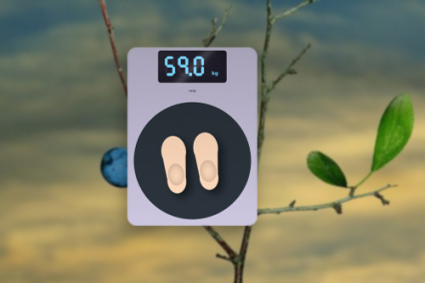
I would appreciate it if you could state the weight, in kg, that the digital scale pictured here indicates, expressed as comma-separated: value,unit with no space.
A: 59.0,kg
